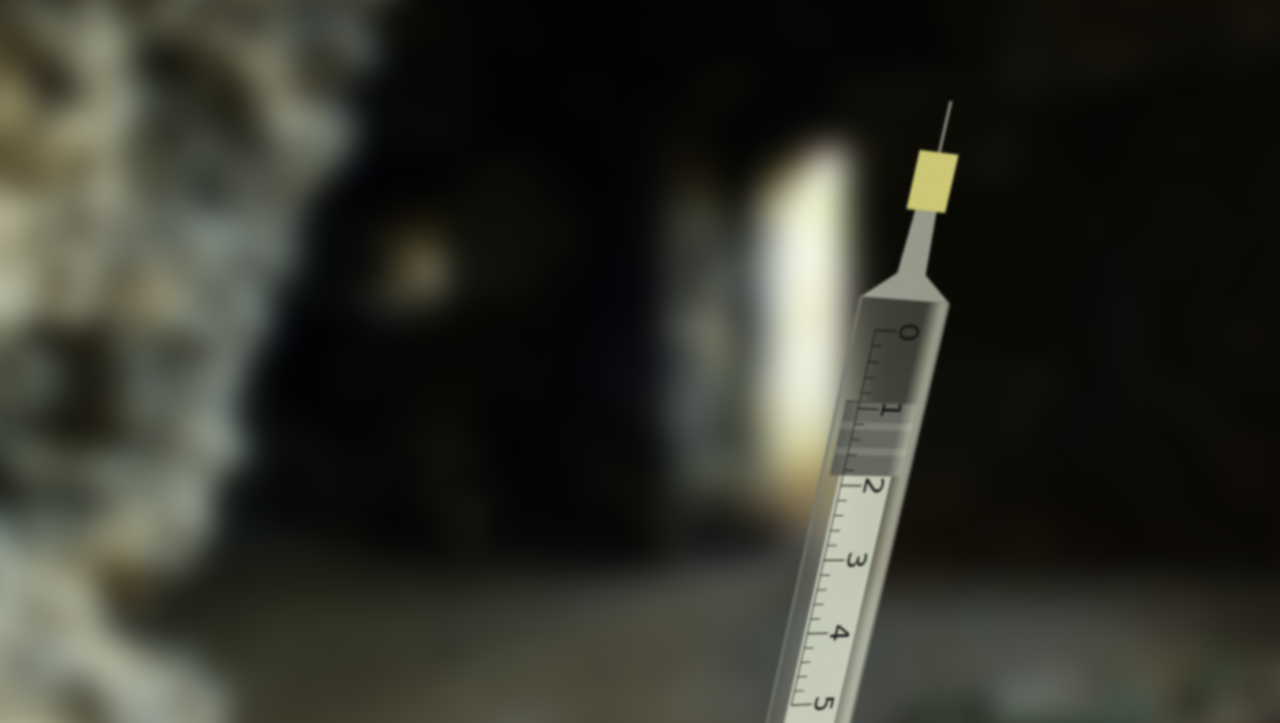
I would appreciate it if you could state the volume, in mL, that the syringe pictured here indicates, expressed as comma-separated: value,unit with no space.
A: 0.9,mL
